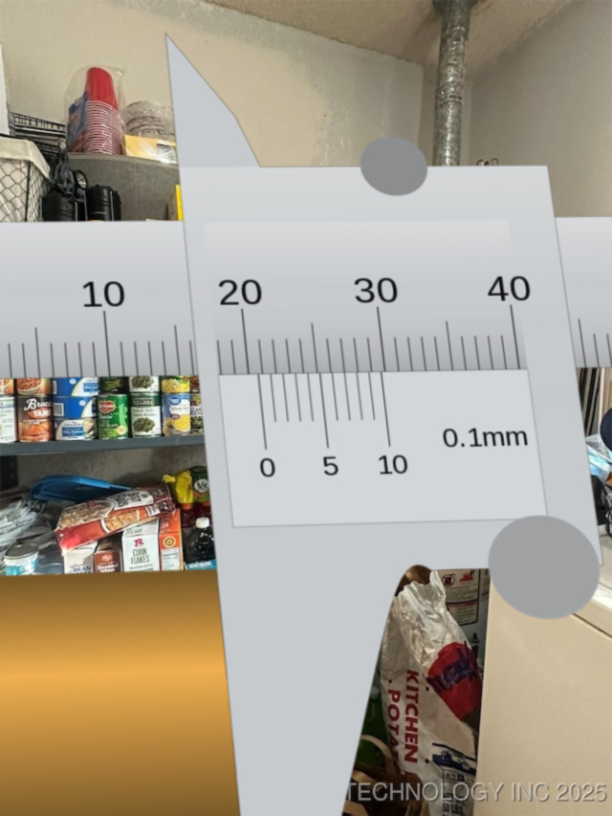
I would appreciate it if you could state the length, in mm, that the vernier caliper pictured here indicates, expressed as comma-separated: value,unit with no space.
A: 20.7,mm
